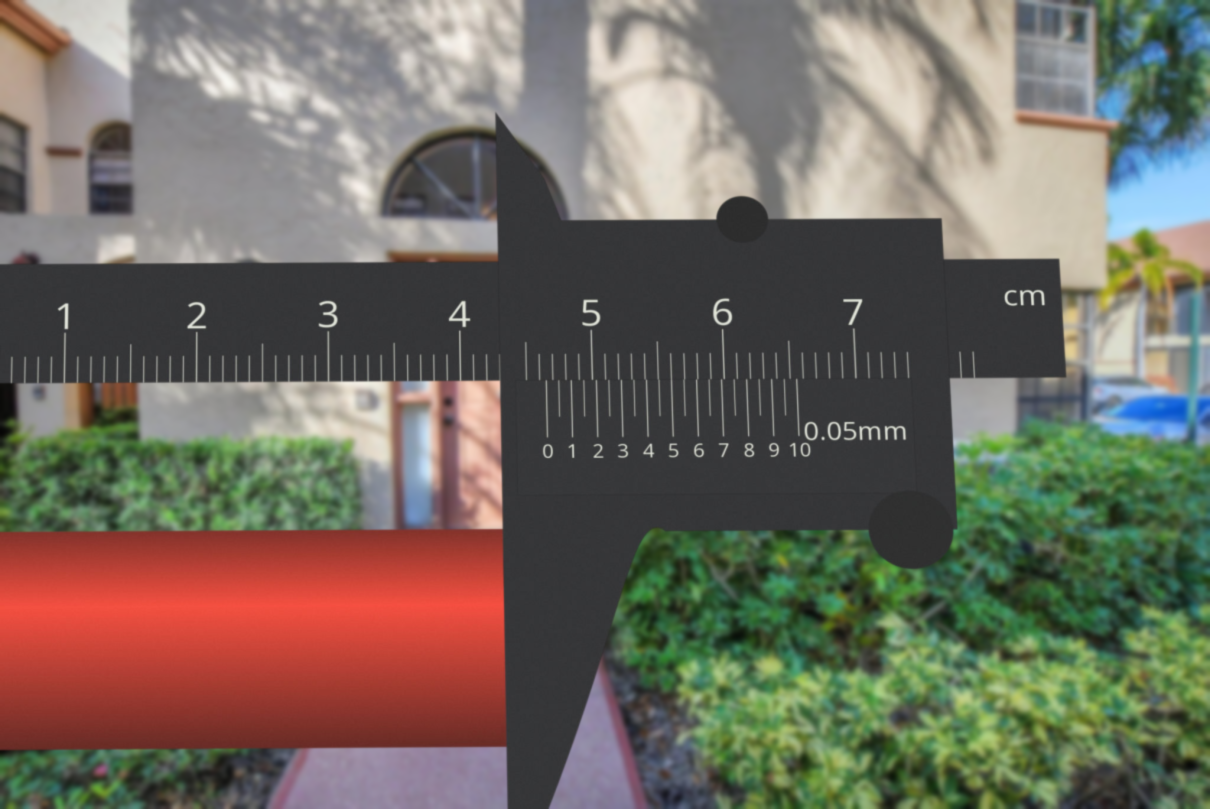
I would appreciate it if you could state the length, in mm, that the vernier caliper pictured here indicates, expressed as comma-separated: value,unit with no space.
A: 46.5,mm
